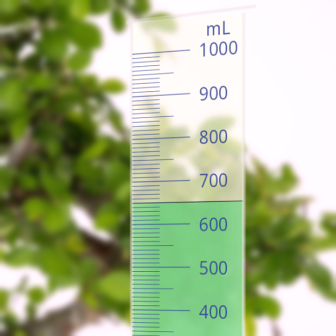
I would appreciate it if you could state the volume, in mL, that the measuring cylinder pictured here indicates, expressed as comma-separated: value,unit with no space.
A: 650,mL
